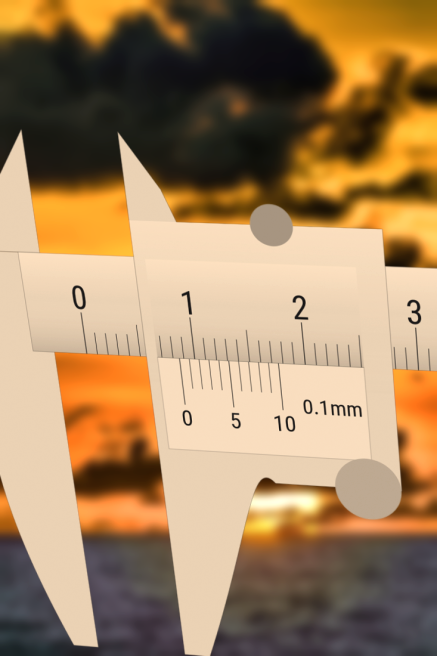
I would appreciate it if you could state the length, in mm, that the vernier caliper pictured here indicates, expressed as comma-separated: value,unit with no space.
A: 8.6,mm
